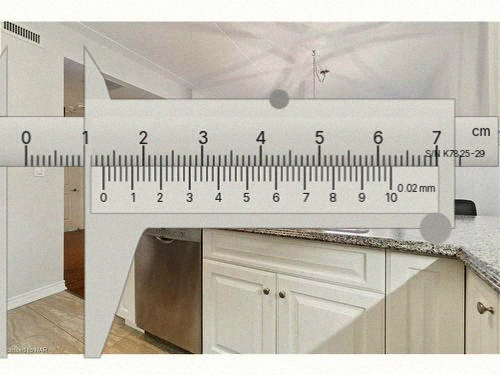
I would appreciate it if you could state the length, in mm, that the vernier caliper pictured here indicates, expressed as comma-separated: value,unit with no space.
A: 13.2,mm
